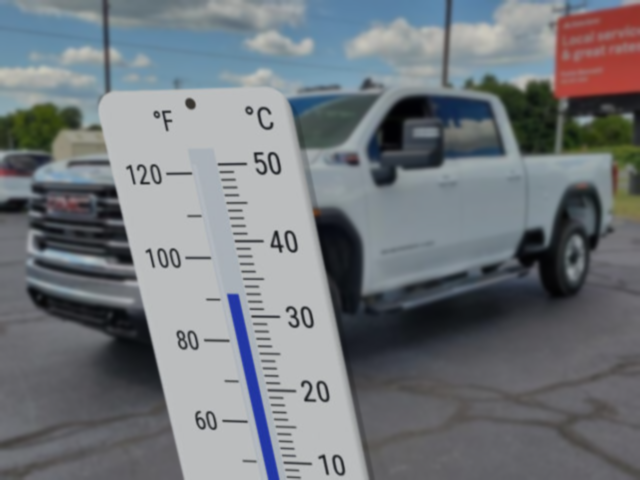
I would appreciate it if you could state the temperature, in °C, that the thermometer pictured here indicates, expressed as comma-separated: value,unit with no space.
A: 33,°C
